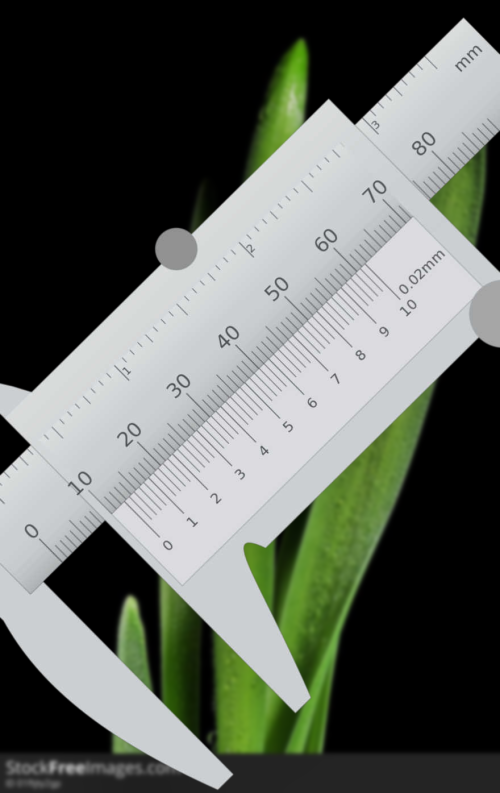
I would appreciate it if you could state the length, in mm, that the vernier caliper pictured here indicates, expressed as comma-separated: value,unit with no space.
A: 12.6,mm
